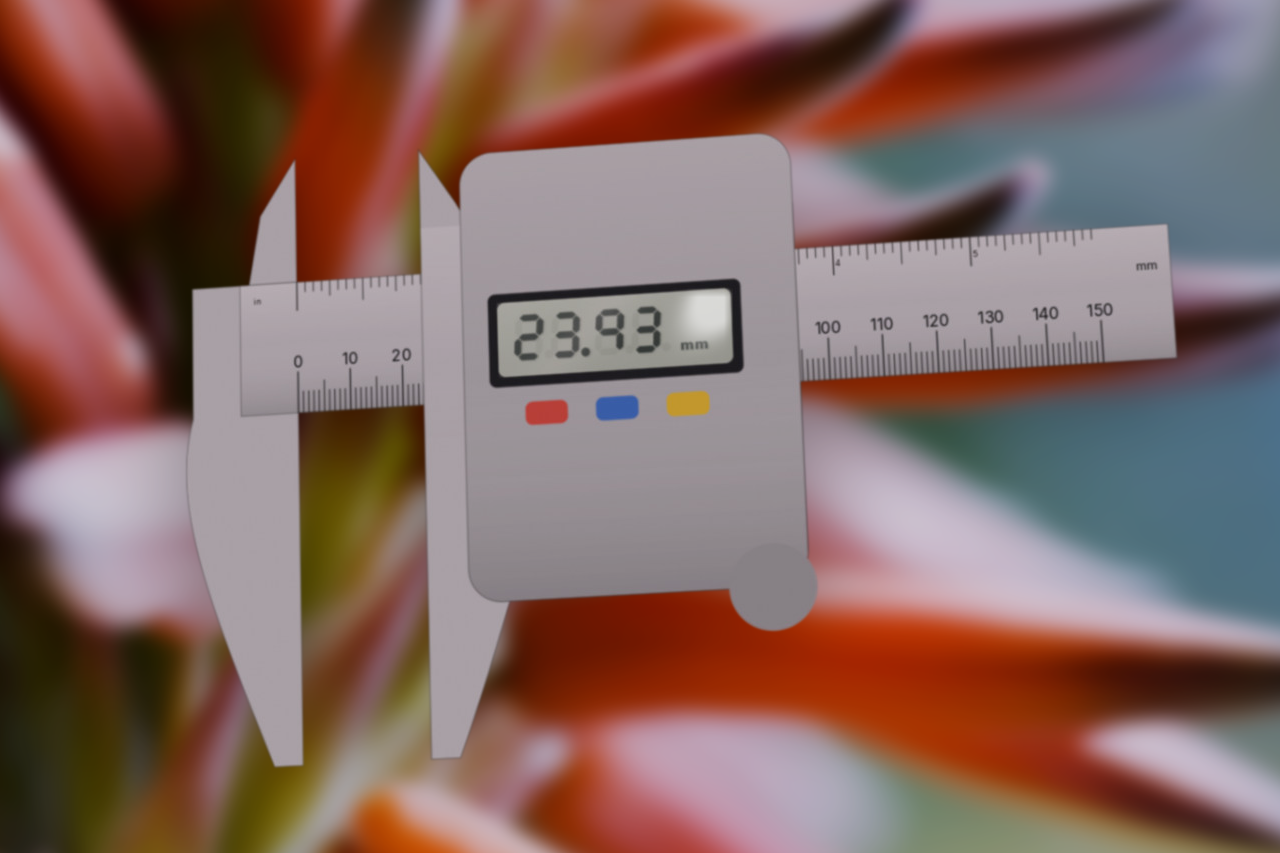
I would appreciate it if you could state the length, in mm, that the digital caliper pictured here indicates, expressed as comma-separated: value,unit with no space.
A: 23.93,mm
